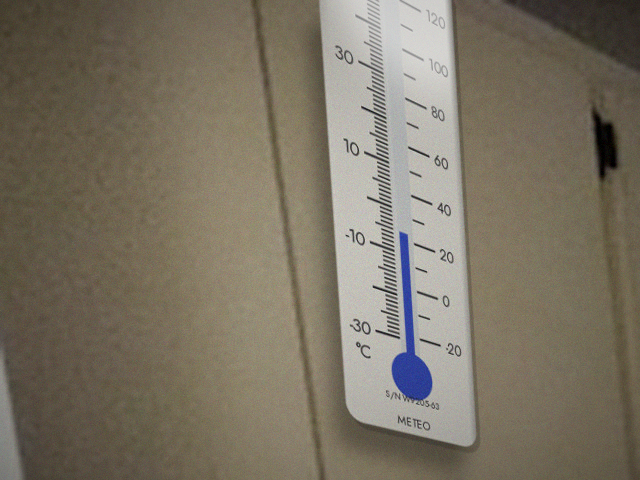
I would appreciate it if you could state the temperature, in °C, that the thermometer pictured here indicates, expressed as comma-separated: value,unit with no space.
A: -5,°C
